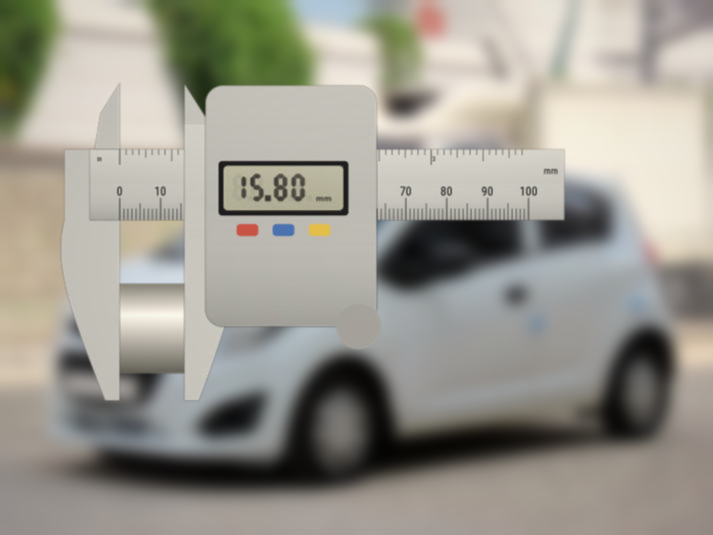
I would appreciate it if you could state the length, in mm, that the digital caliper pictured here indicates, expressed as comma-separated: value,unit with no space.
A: 15.80,mm
